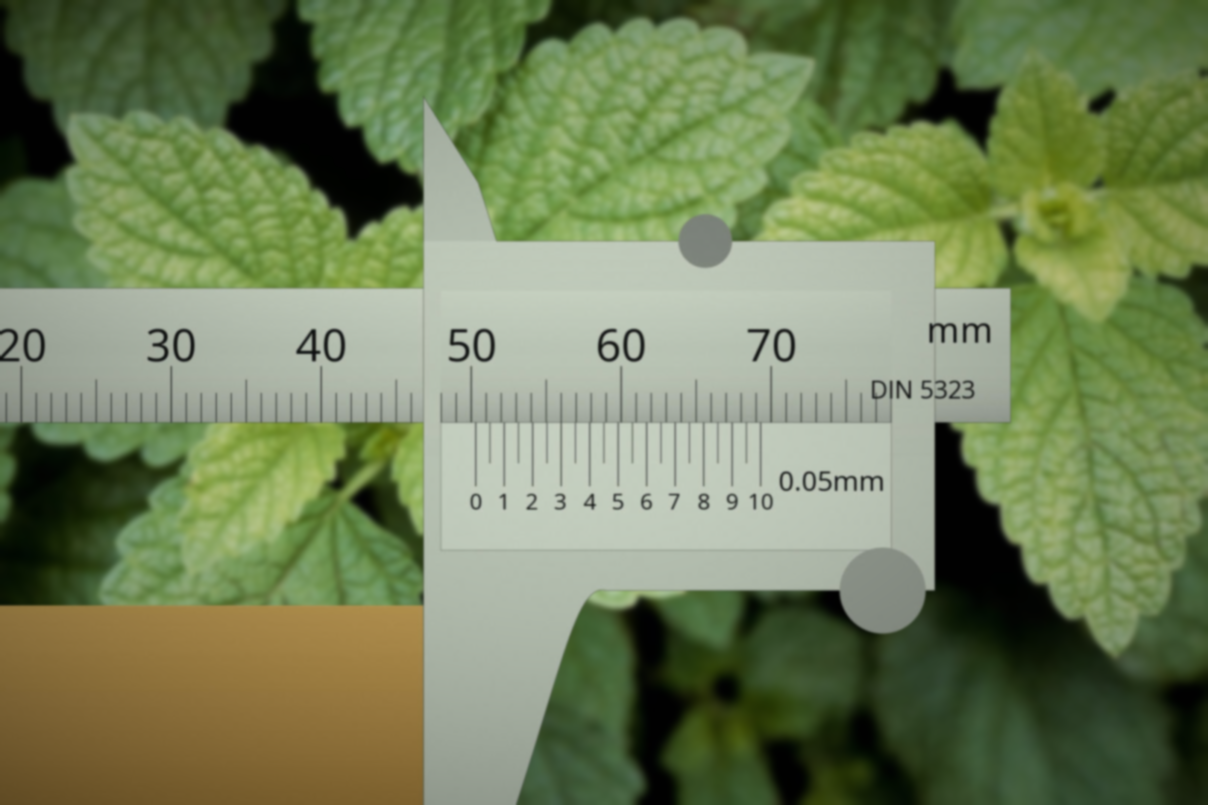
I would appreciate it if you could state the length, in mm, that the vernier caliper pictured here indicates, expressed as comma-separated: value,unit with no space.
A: 50.3,mm
